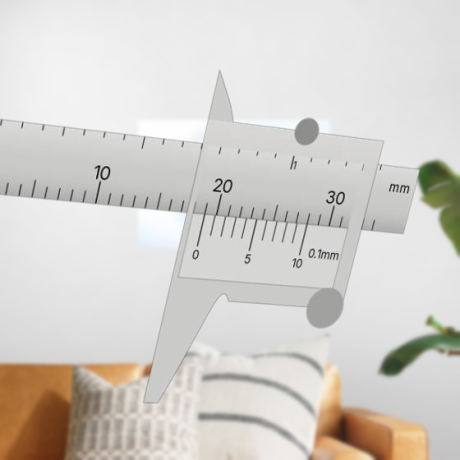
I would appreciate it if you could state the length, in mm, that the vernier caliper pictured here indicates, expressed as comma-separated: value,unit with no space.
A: 19.0,mm
